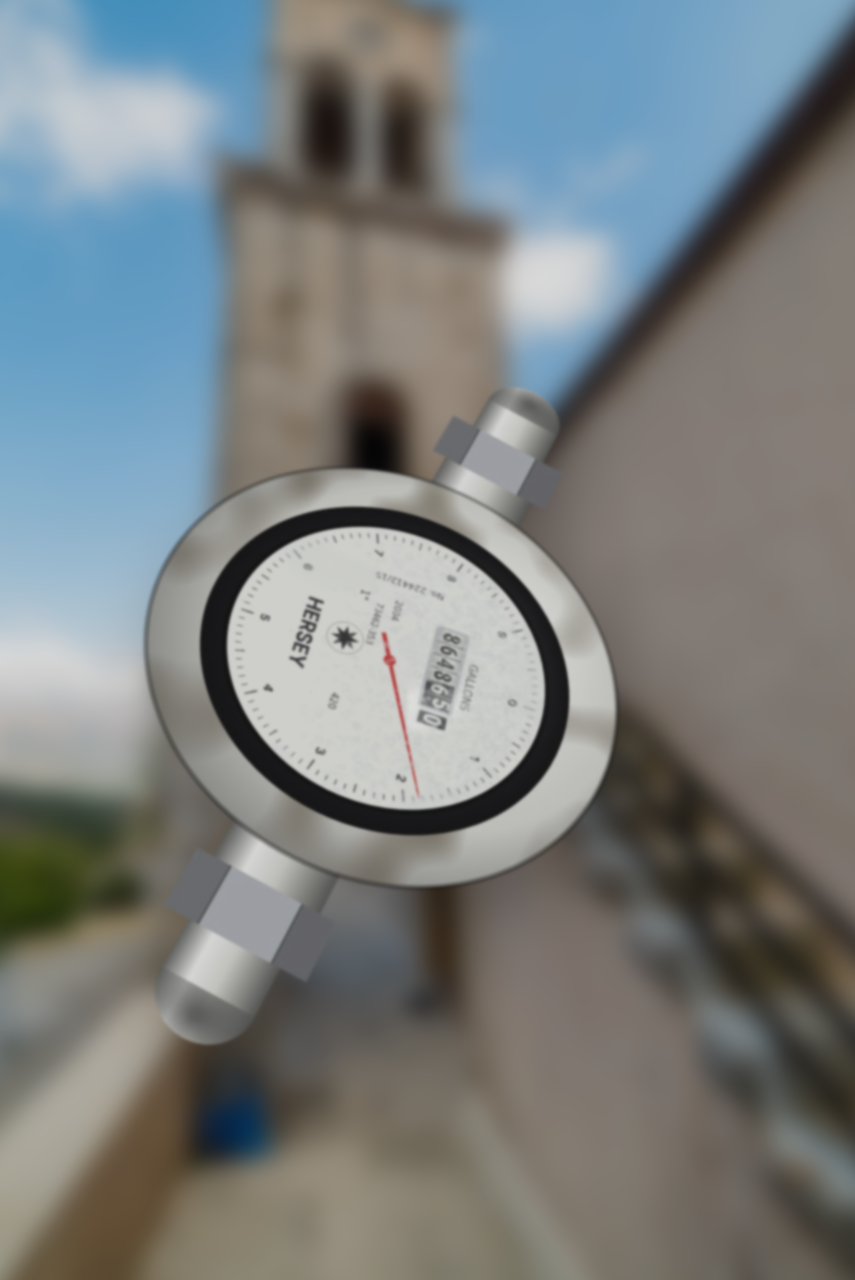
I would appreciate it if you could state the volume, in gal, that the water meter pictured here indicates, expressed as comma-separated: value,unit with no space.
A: 8648651.8,gal
